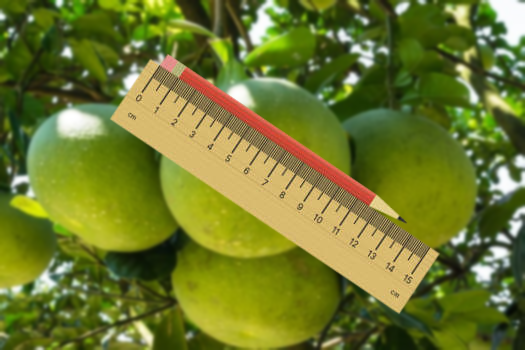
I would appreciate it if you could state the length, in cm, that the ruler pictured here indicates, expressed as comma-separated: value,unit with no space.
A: 13.5,cm
